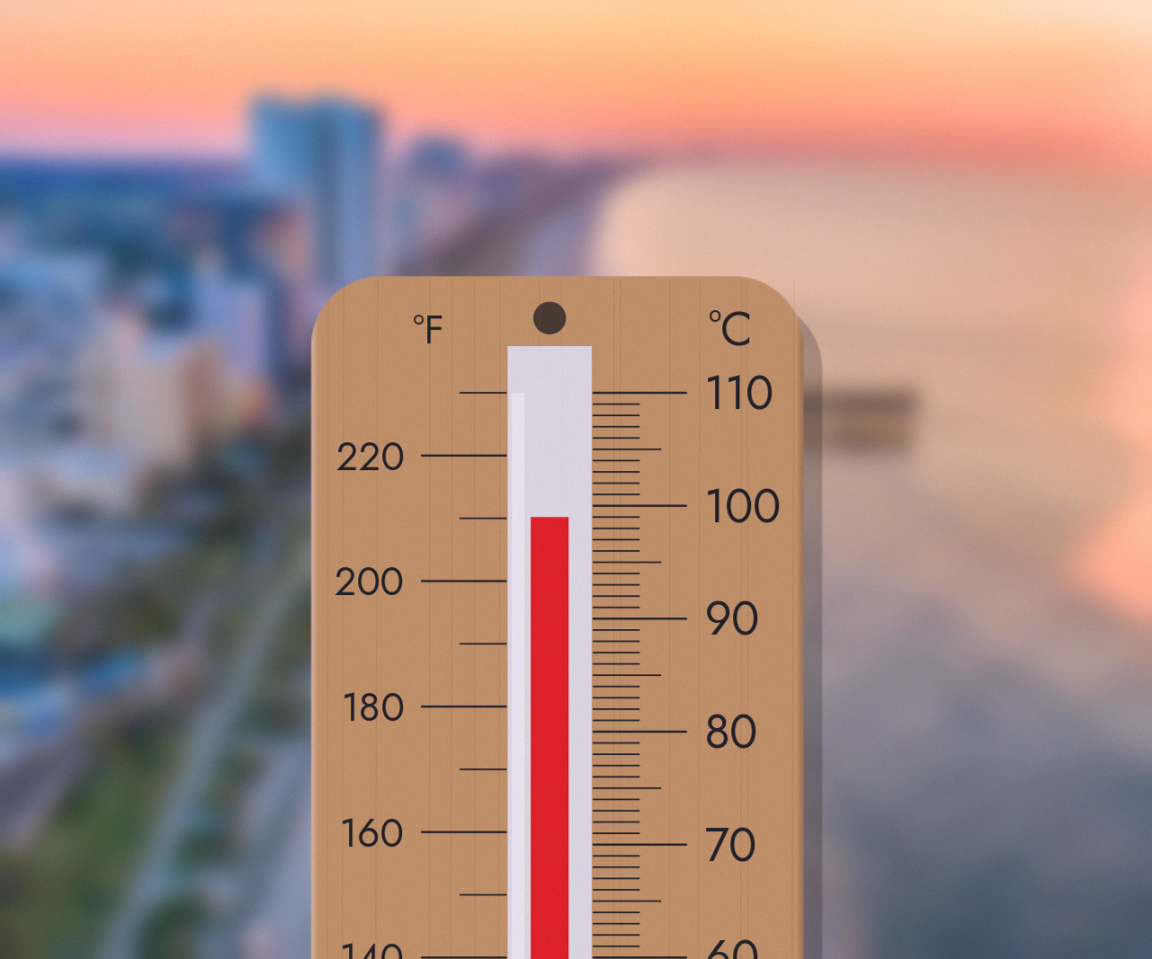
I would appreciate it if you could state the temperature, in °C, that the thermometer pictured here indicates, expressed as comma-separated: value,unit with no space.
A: 99,°C
